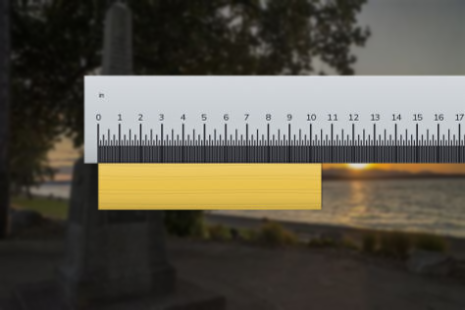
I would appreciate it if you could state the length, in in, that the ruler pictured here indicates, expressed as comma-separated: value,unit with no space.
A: 10.5,in
